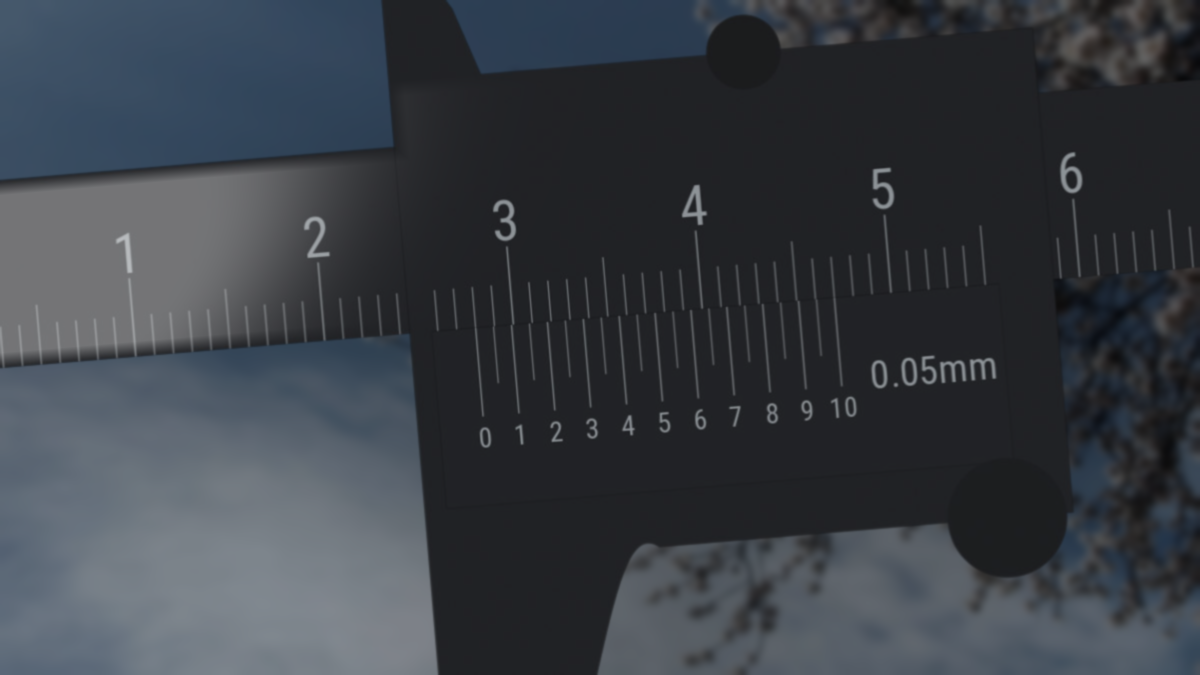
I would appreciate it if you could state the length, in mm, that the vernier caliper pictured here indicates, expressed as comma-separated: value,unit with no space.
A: 28.0,mm
